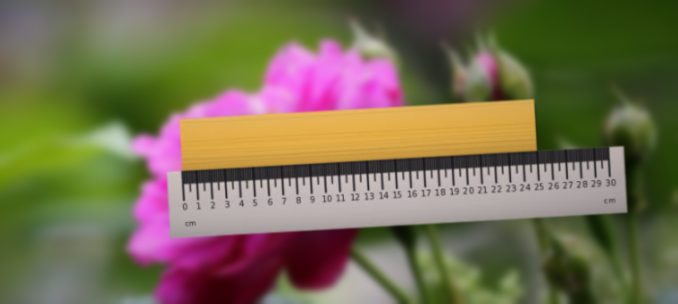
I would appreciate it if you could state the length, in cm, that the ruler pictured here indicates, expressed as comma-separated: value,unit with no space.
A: 25,cm
